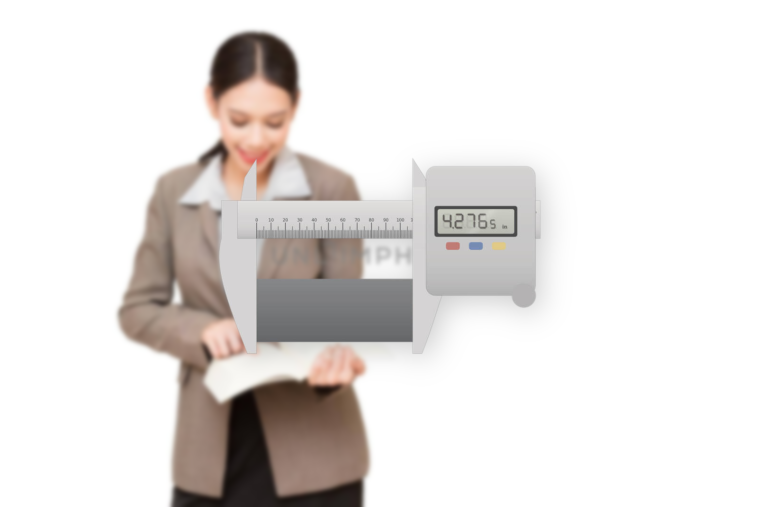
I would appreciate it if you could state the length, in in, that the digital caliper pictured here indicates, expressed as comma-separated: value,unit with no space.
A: 4.2765,in
